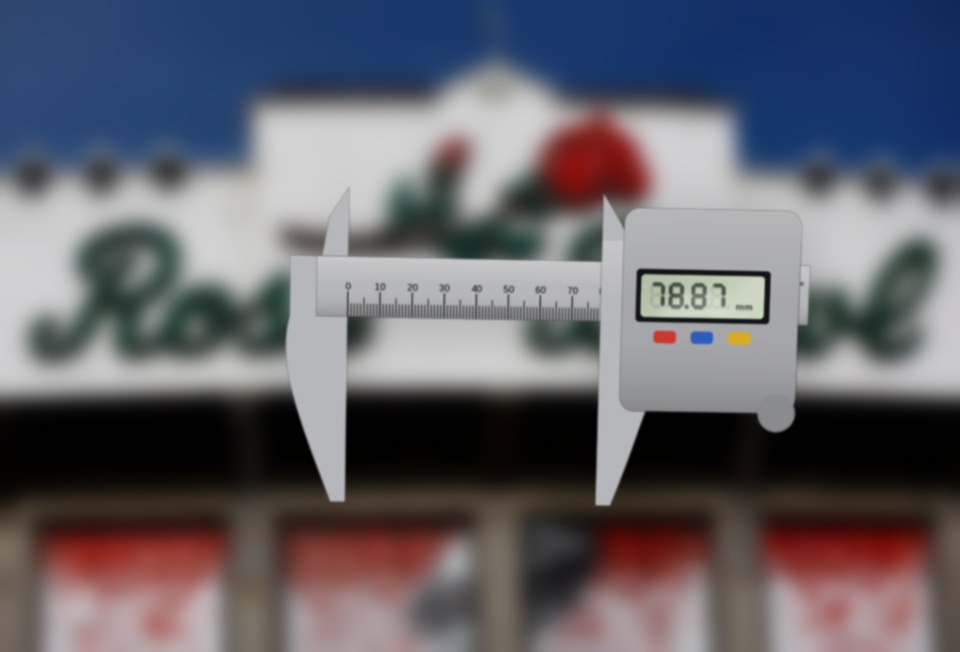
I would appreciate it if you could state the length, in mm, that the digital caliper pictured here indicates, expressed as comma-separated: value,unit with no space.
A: 78.87,mm
